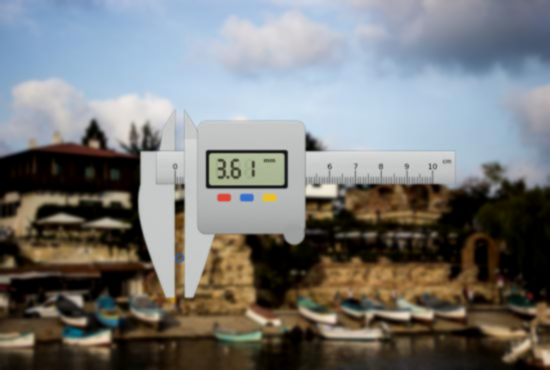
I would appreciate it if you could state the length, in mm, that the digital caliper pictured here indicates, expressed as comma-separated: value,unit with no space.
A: 3.61,mm
